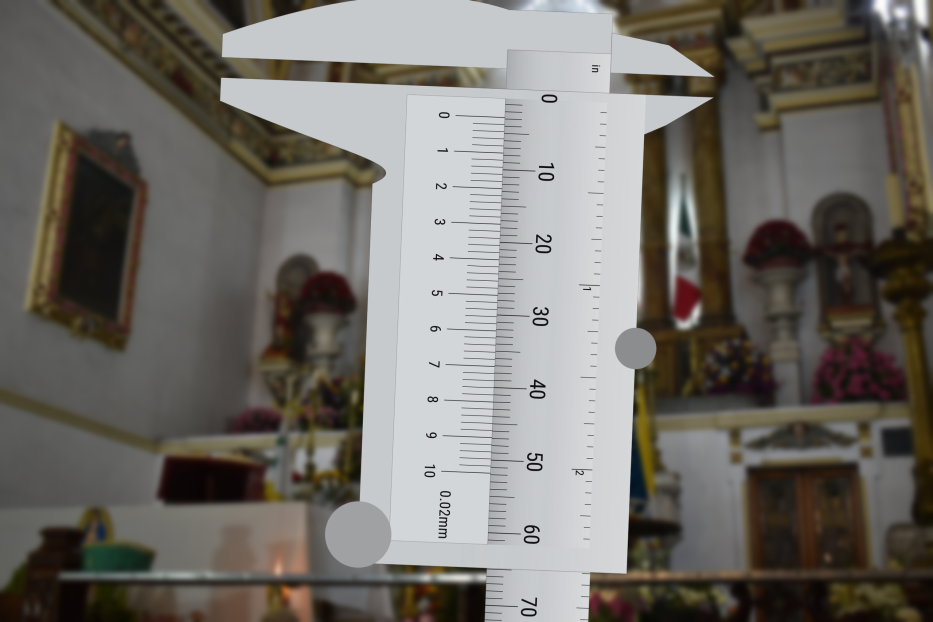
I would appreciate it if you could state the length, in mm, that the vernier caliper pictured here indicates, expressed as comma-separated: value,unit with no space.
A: 2.8,mm
